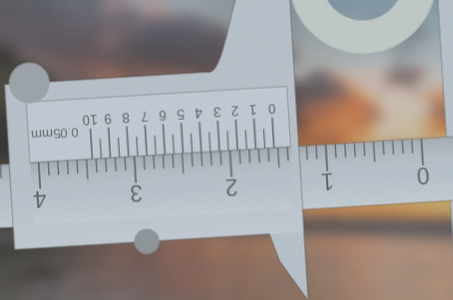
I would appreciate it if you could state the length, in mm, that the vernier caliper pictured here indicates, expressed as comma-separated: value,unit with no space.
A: 15.4,mm
